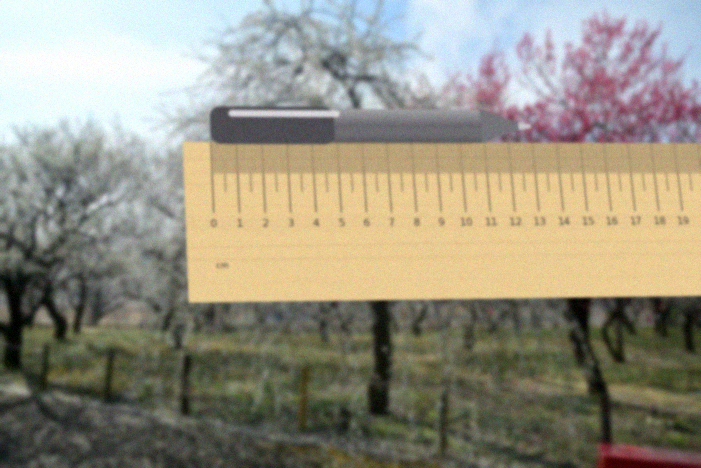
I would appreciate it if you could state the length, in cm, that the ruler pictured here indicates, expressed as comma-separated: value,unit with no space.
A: 13,cm
